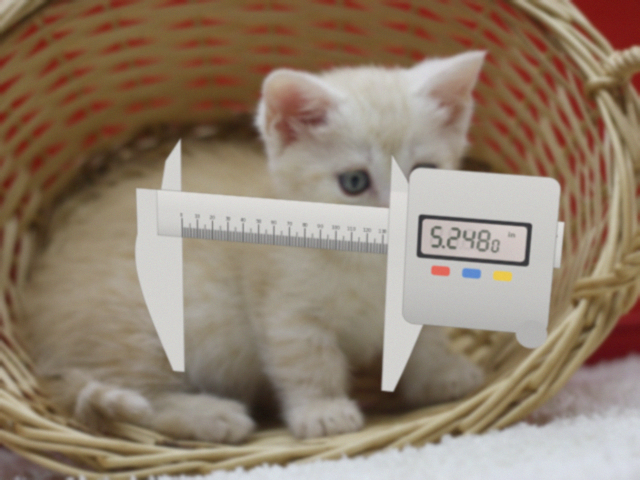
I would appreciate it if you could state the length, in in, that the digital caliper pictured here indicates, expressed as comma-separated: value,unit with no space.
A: 5.2480,in
